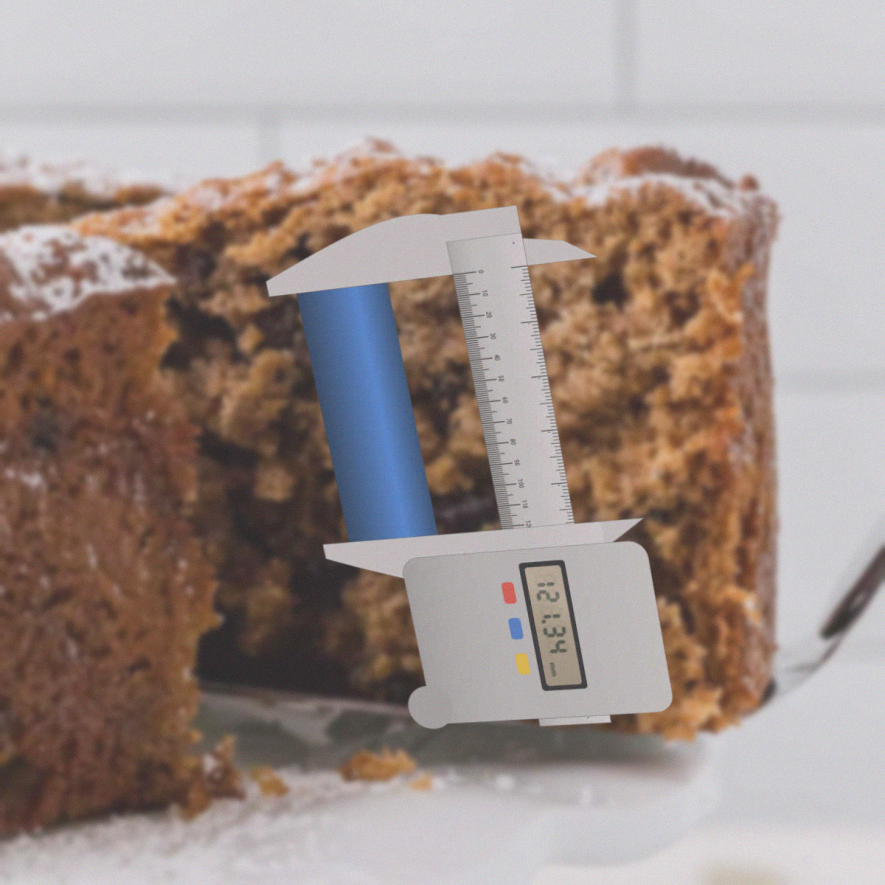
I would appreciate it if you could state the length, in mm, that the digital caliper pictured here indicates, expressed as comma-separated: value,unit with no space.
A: 121.34,mm
